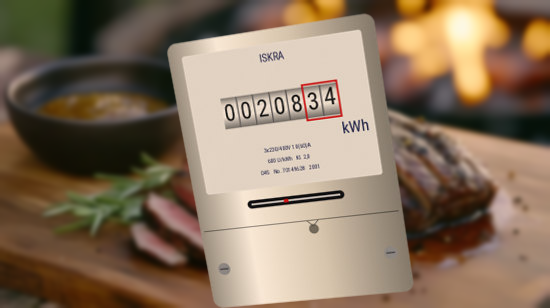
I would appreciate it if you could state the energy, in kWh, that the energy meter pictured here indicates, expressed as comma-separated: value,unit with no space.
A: 208.34,kWh
